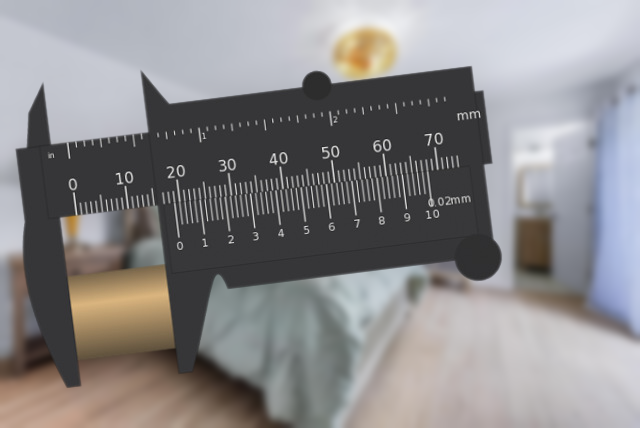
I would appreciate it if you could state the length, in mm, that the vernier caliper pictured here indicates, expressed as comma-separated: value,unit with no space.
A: 19.0,mm
